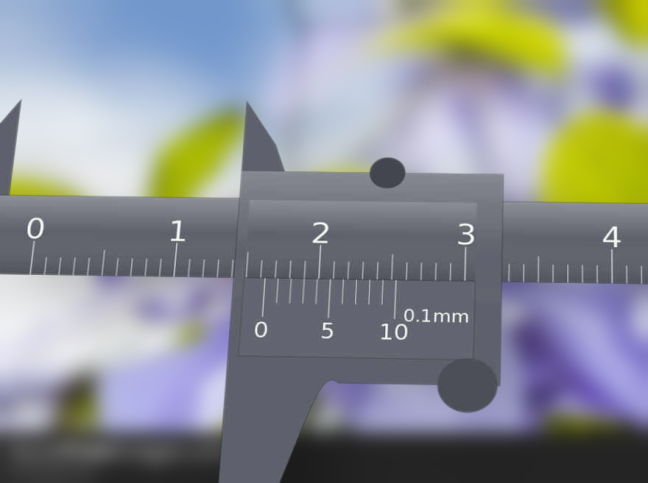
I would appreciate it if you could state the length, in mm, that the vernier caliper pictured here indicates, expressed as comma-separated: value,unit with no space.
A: 16.3,mm
